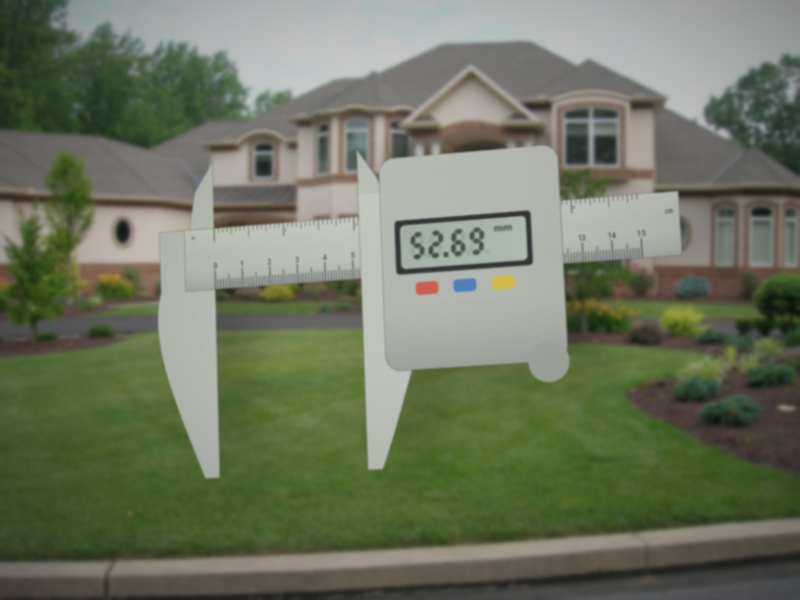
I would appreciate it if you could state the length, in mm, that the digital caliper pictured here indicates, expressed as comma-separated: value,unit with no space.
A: 52.69,mm
